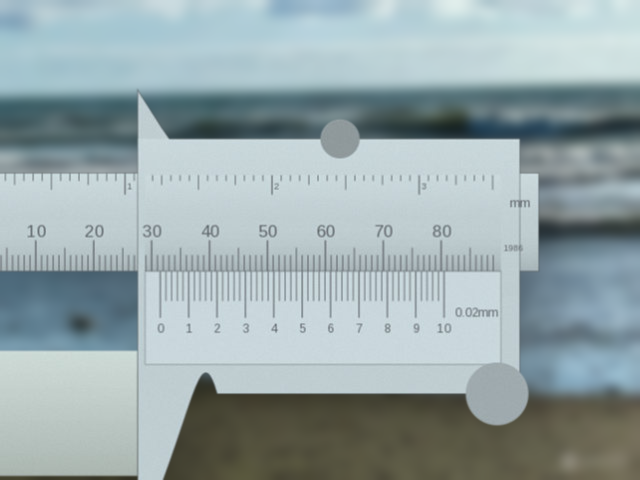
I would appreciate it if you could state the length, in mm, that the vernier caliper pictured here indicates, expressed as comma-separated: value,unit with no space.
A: 31.5,mm
